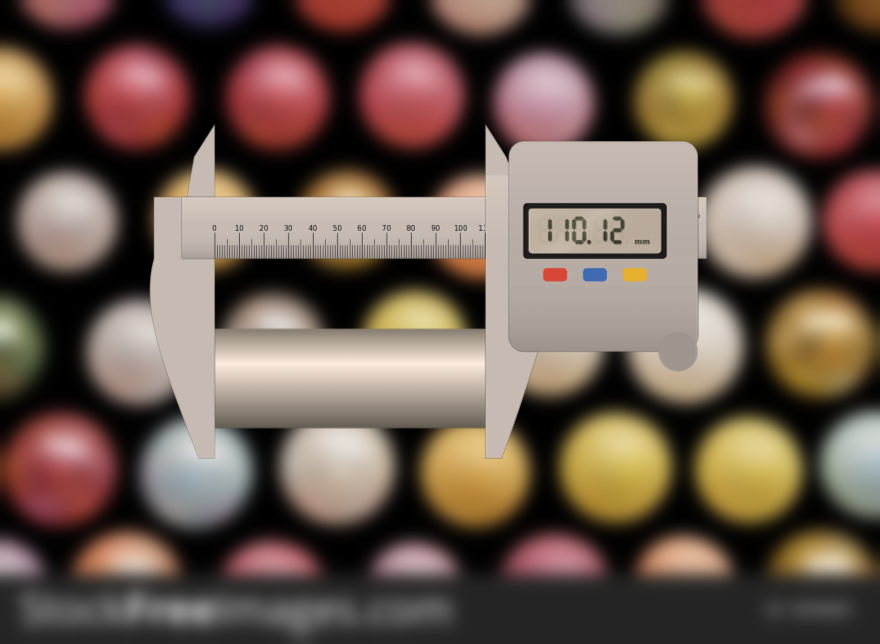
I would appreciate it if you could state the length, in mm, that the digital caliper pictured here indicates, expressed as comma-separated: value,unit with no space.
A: 110.12,mm
